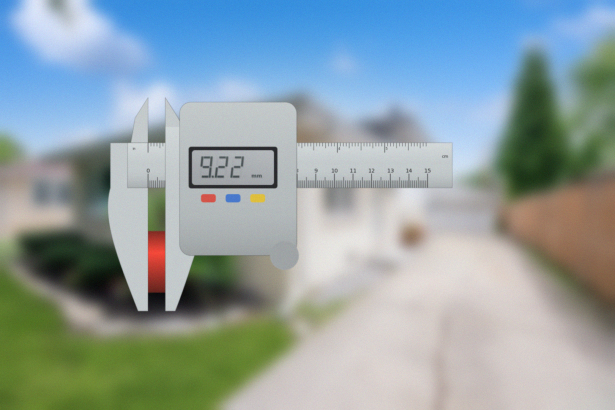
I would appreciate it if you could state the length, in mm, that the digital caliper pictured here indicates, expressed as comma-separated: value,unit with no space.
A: 9.22,mm
